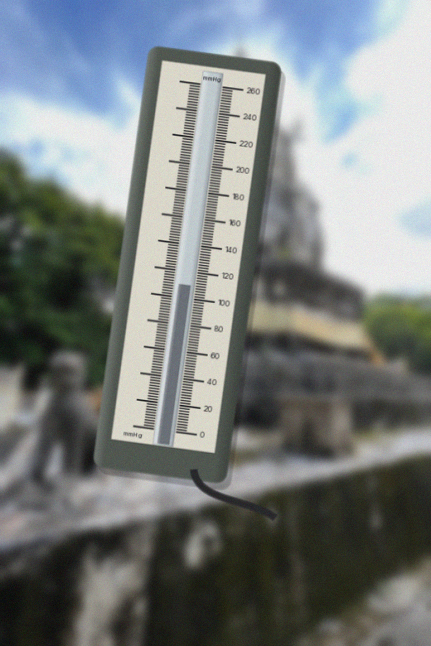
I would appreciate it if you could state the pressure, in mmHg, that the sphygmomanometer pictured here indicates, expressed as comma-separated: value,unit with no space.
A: 110,mmHg
